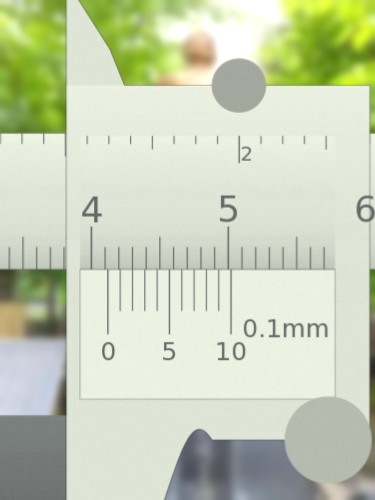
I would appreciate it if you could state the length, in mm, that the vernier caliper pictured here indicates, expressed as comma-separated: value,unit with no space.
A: 41.2,mm
